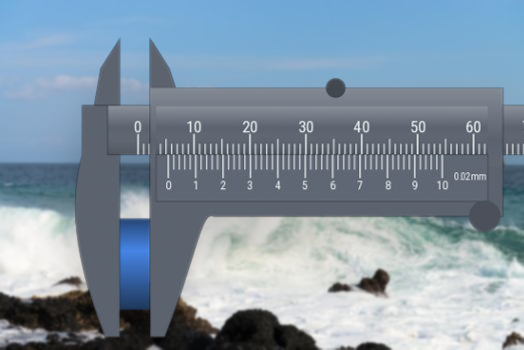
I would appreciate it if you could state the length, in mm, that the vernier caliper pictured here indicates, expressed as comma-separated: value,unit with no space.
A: 5.4,mm
